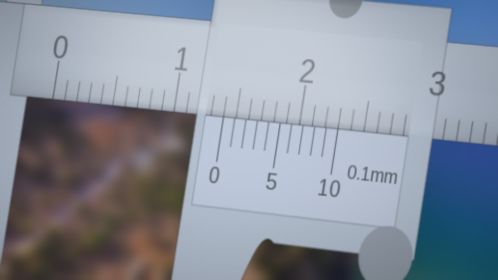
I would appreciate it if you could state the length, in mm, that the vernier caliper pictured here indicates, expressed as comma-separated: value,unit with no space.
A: 14.0,mm
